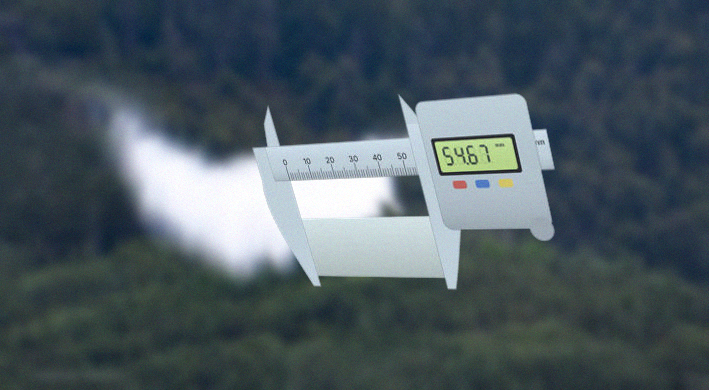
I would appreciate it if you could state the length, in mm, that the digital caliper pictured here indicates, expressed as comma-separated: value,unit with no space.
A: 54.67,mm
